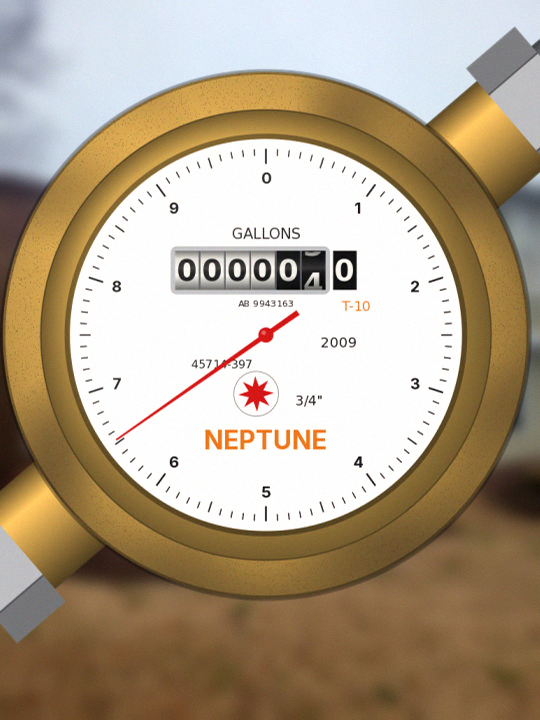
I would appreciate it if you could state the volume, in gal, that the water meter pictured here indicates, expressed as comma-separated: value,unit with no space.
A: 36.5,gal
